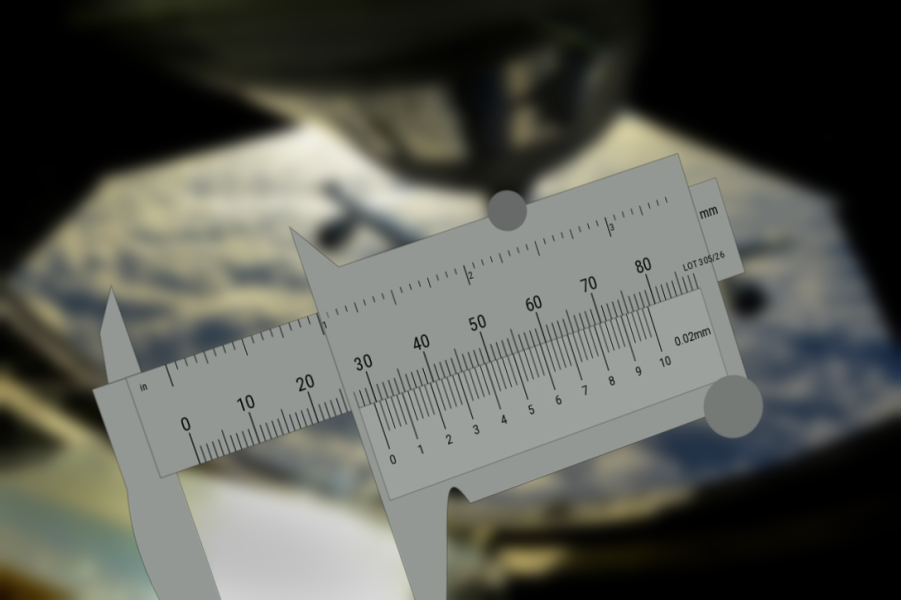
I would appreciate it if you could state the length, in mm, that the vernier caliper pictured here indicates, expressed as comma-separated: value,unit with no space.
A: 29.6,mm
